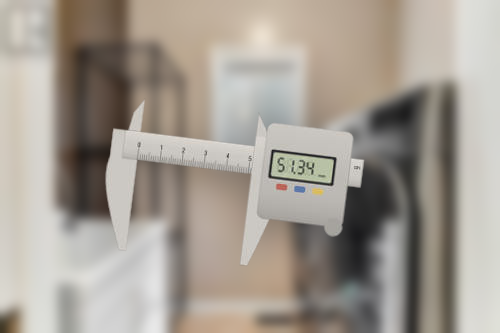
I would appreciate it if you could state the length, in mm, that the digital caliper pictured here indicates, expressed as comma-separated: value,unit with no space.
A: 51.34,mm
